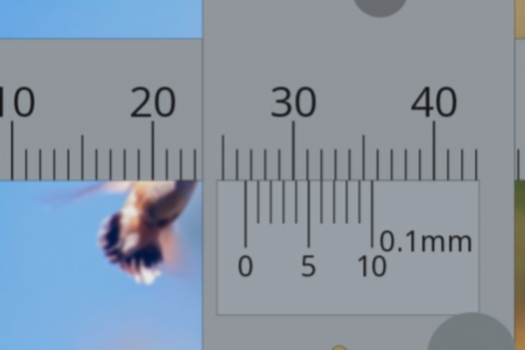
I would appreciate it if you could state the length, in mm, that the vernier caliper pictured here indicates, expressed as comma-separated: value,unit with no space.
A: 26.6,mm
